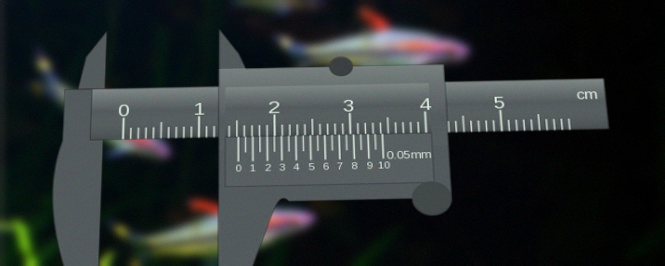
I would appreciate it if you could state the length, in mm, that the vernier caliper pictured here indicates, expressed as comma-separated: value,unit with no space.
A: 15.2,mm
